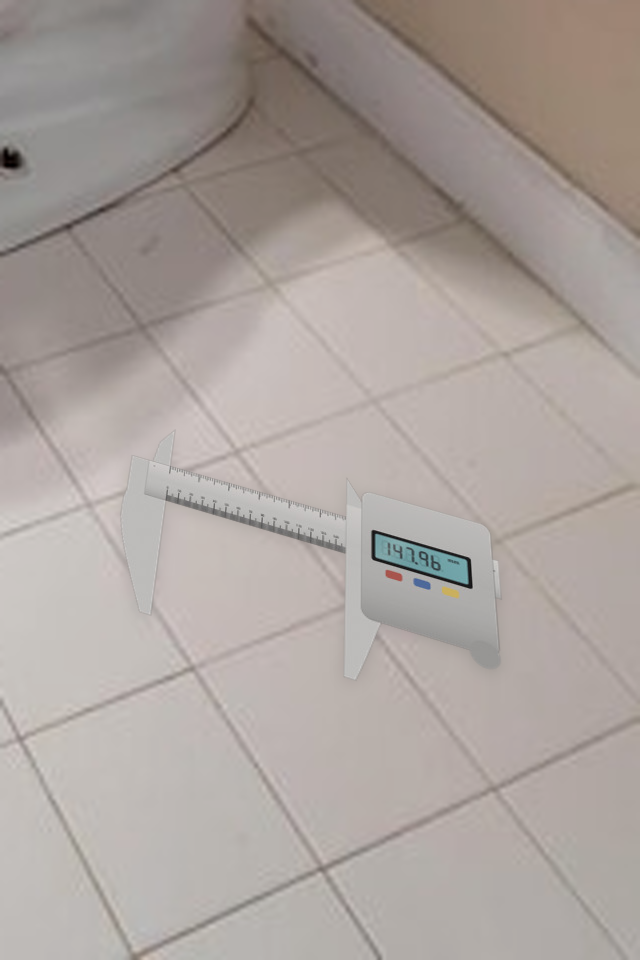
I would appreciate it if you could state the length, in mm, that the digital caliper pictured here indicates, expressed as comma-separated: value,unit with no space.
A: 147.96,mm
